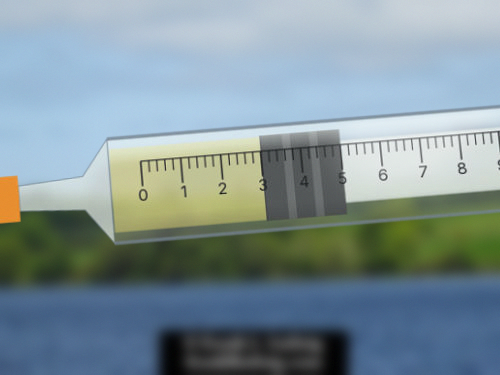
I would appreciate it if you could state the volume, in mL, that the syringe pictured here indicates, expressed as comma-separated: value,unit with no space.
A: 3,mL
